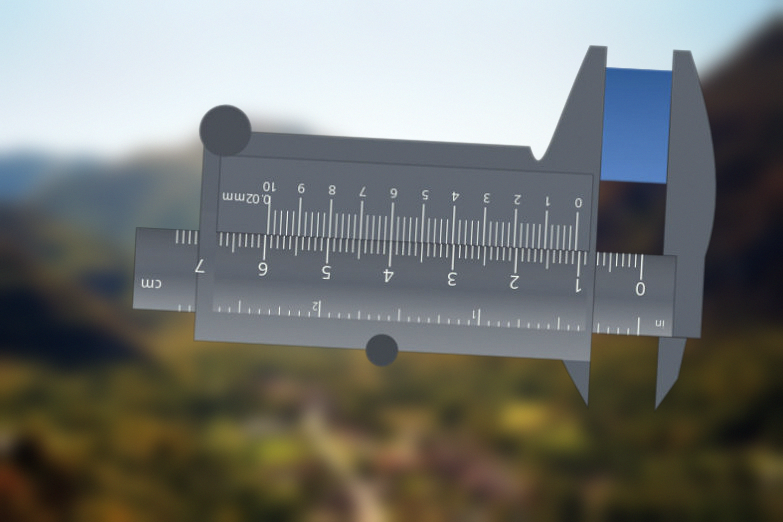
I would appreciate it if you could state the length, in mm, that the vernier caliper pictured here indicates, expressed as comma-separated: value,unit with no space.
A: 10.6,mm
